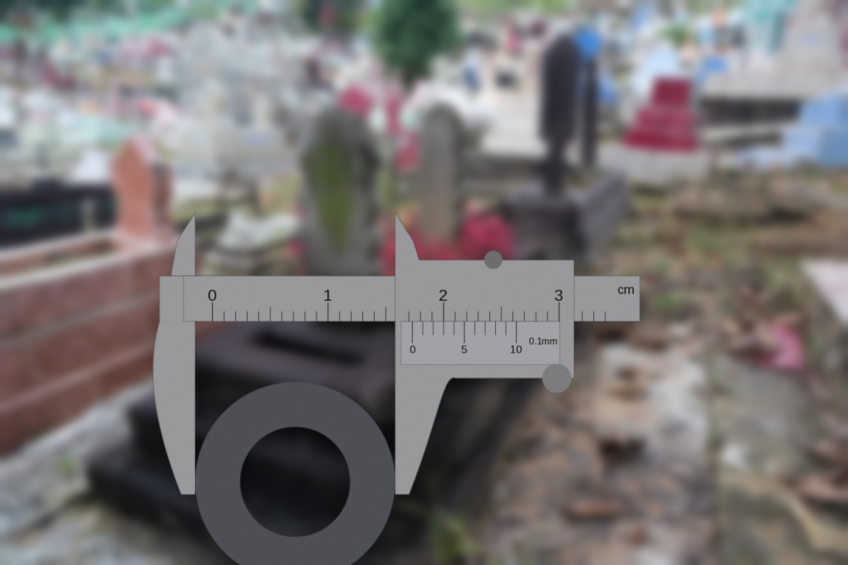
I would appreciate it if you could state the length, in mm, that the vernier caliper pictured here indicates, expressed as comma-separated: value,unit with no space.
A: 17.3,mm
